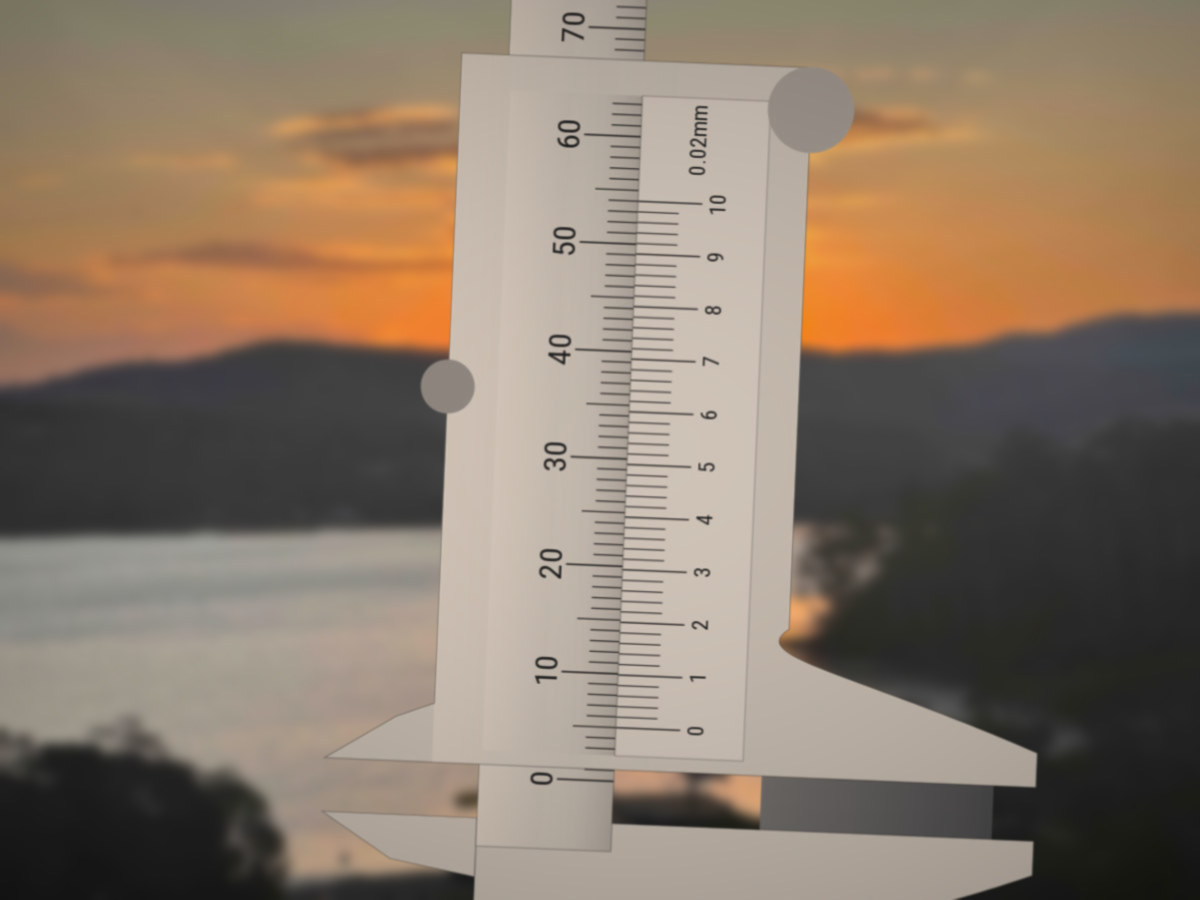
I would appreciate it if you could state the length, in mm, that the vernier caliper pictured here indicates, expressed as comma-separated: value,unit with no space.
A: 5.0,mm
